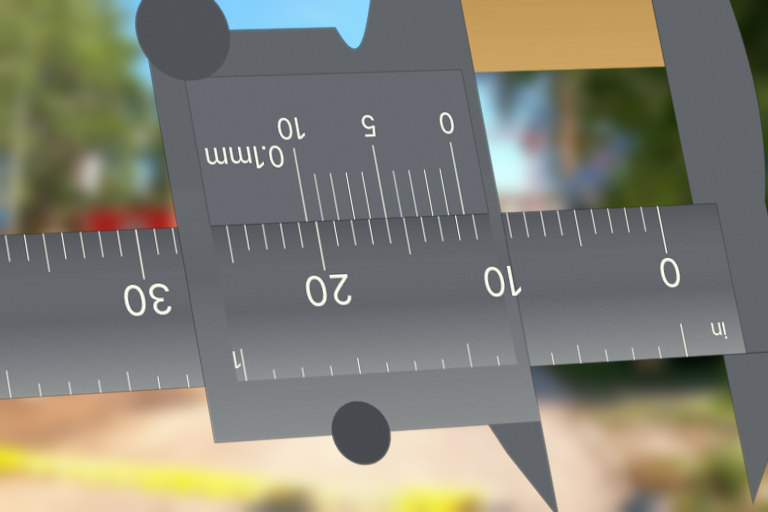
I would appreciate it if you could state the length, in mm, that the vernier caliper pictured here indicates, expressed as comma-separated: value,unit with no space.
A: 11.5,mm
